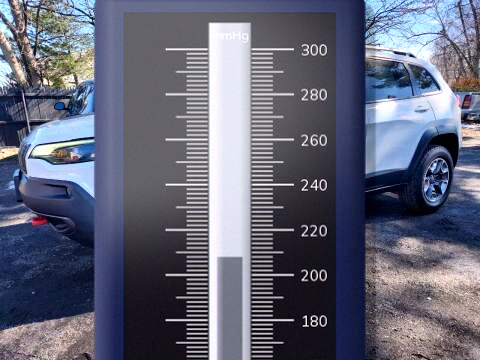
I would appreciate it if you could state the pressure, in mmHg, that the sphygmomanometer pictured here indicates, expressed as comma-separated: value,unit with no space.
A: 208,mmHg
